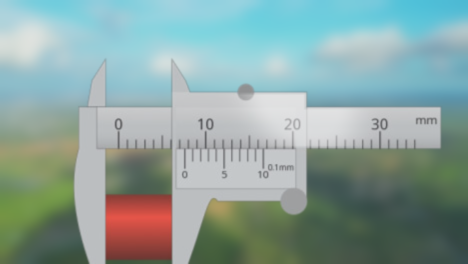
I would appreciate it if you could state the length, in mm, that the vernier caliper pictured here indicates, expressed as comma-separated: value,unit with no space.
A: 7.6,mm
